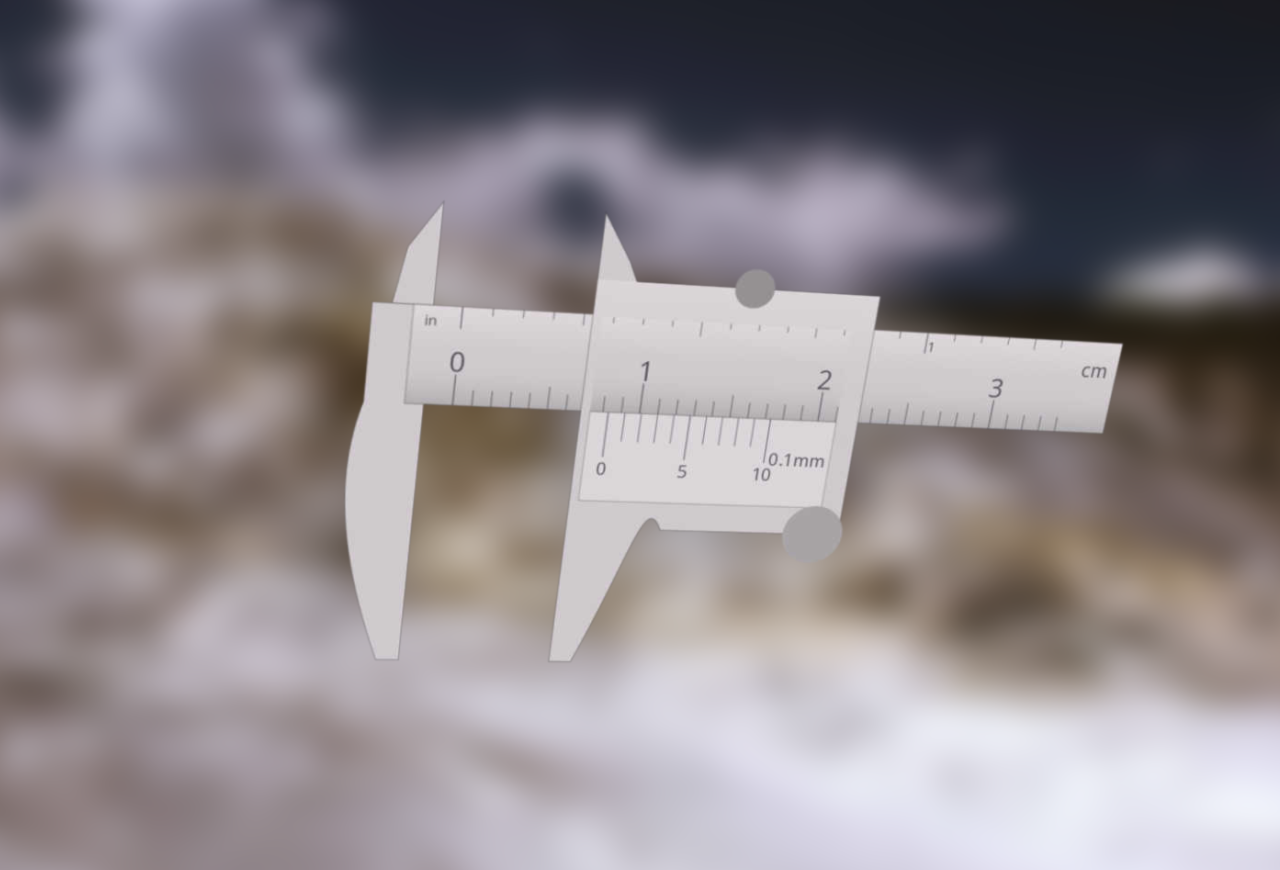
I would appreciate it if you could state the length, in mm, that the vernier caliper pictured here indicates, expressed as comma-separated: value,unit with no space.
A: 8.3,mm
